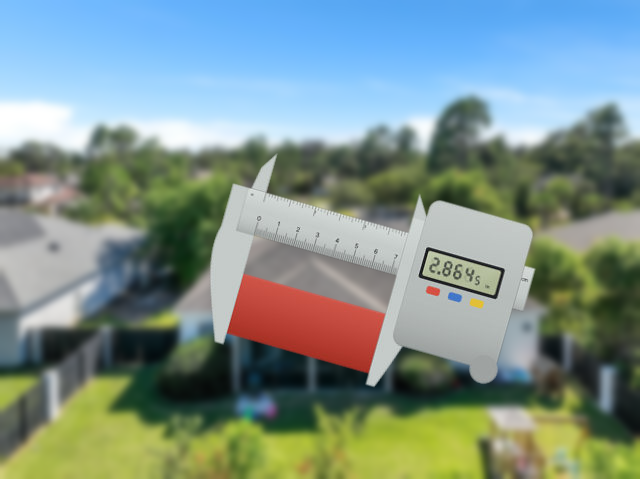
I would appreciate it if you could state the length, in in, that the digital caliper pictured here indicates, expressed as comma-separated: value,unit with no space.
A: 2.8645,in
